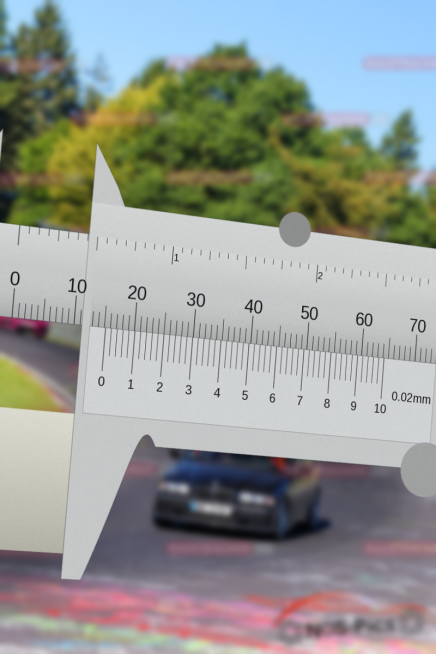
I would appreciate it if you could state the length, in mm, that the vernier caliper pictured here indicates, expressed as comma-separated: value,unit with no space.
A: 15.2,mm
